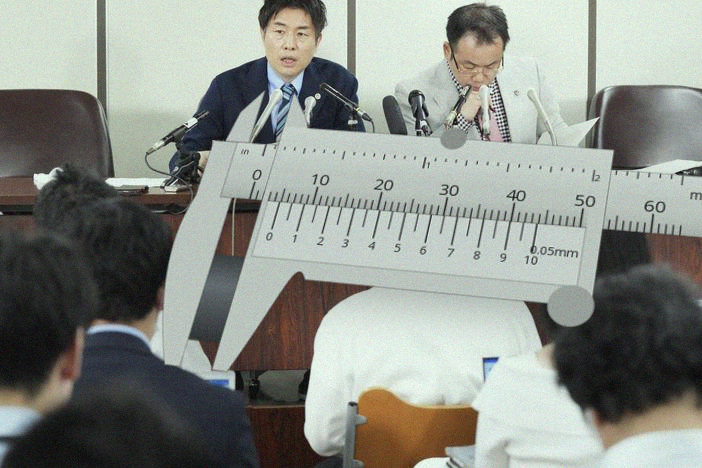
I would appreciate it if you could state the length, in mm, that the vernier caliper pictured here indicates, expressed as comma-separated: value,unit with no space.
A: 4.8,mm
